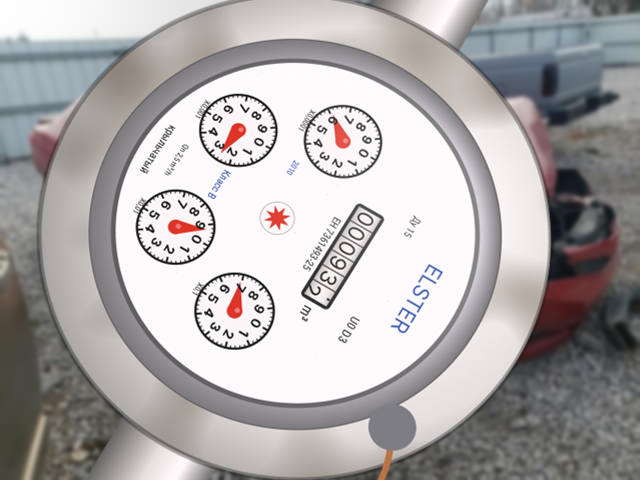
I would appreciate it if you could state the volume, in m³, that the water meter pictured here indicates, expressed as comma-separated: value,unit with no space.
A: 931.6926,m³
